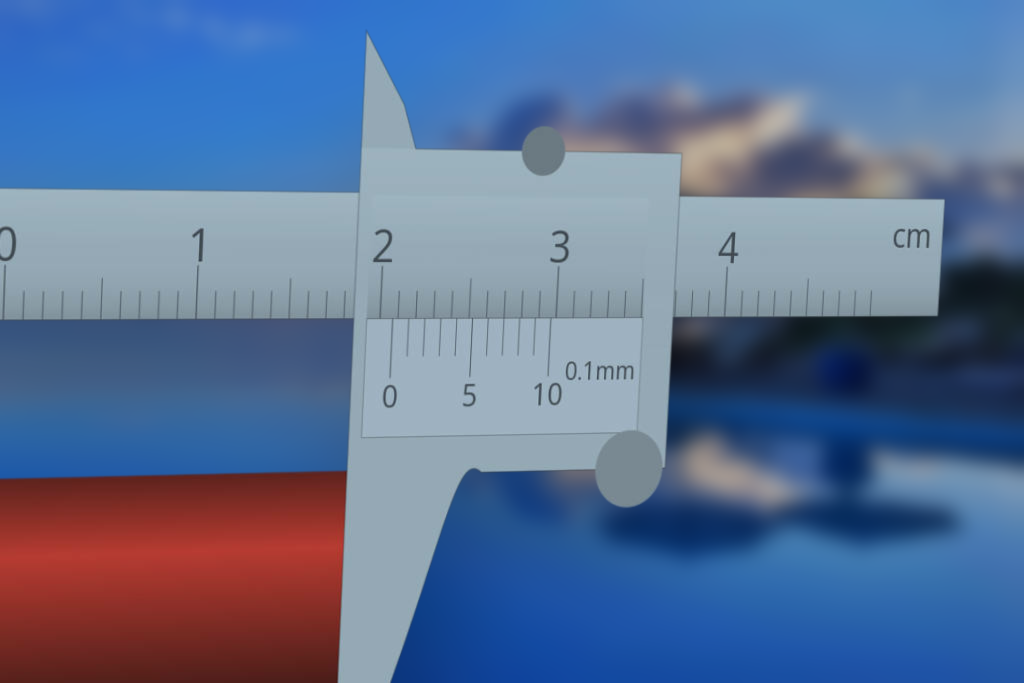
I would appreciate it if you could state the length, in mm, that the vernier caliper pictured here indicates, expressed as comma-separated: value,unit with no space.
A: 20.7,mm
